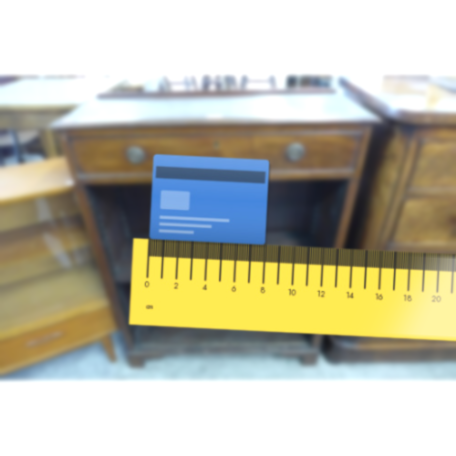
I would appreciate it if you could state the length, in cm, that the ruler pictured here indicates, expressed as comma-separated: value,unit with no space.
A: 8,cm
